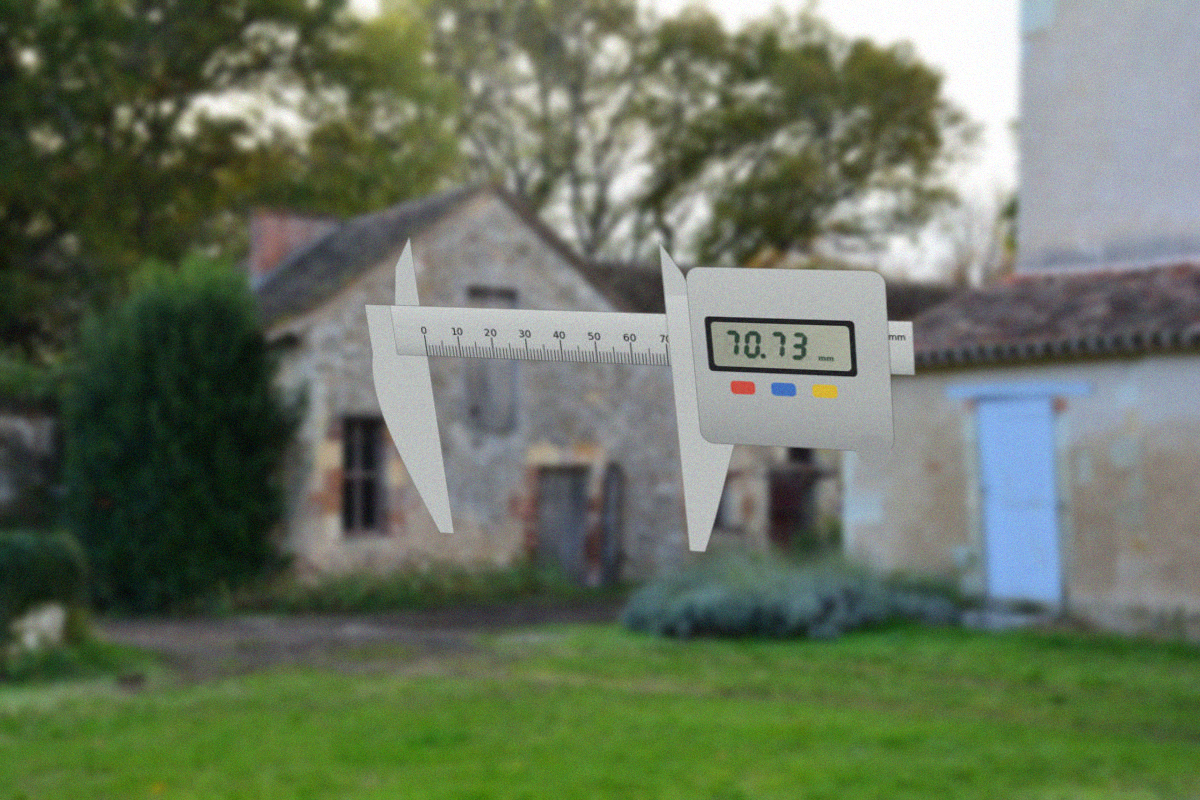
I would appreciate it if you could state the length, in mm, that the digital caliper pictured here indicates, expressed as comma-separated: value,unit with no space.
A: 70.73,mm
